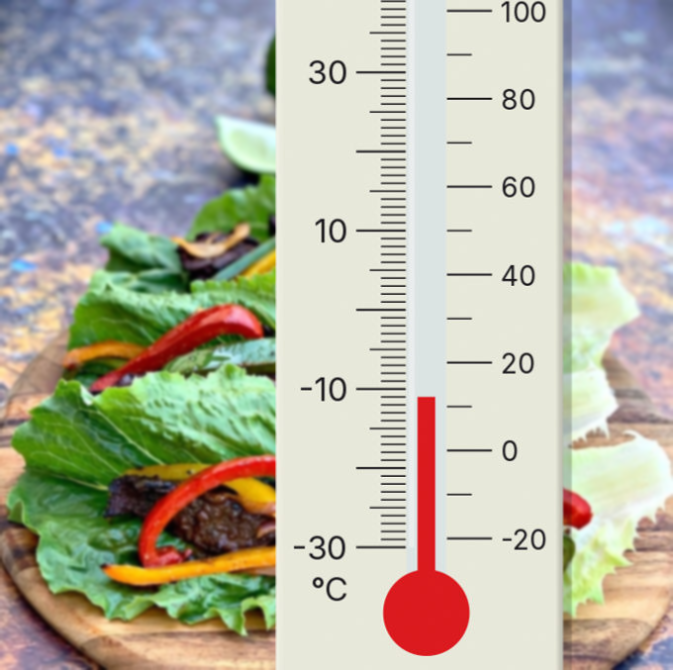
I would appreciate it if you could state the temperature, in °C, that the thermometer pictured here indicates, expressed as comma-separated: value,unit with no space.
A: -11,°C
